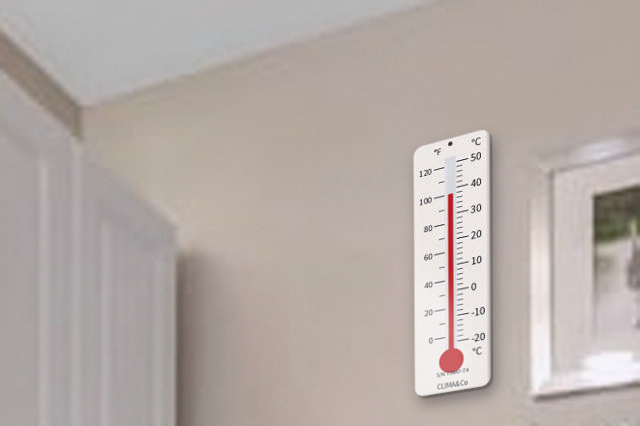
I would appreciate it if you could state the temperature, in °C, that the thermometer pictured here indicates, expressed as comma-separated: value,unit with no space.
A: 38,°C
